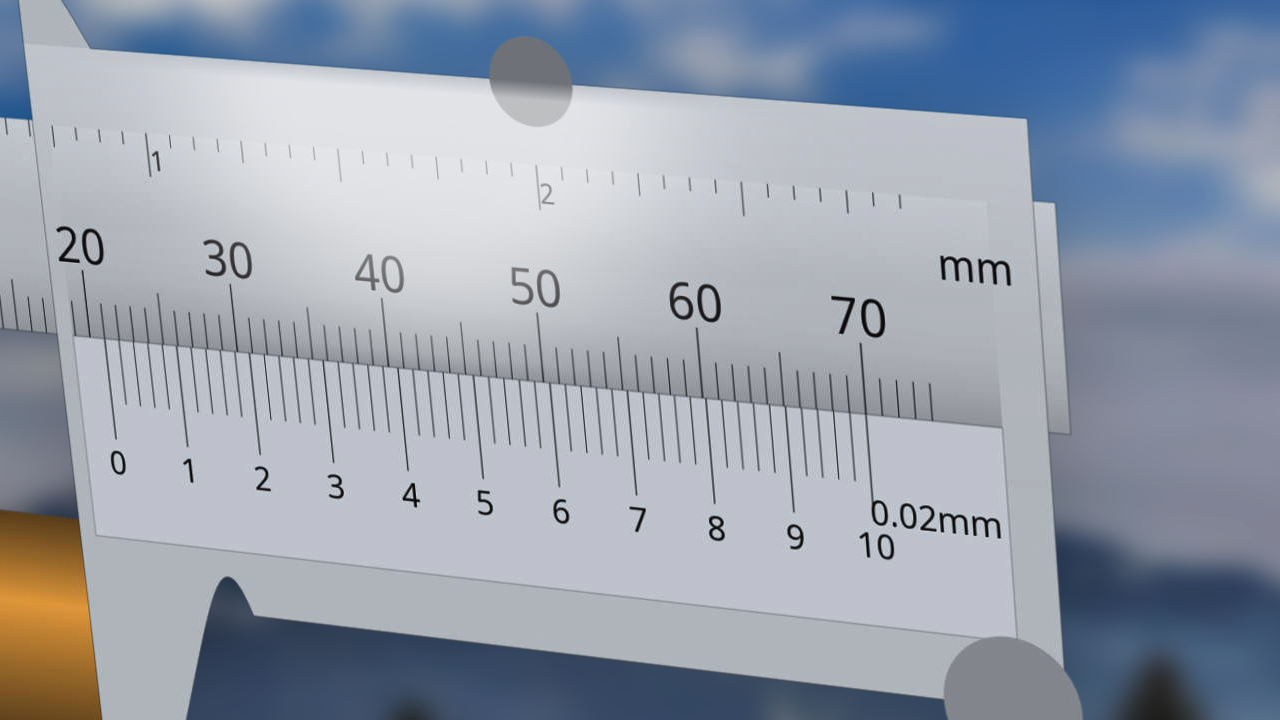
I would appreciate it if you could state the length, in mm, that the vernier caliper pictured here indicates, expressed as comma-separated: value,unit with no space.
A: 21.0,mm
